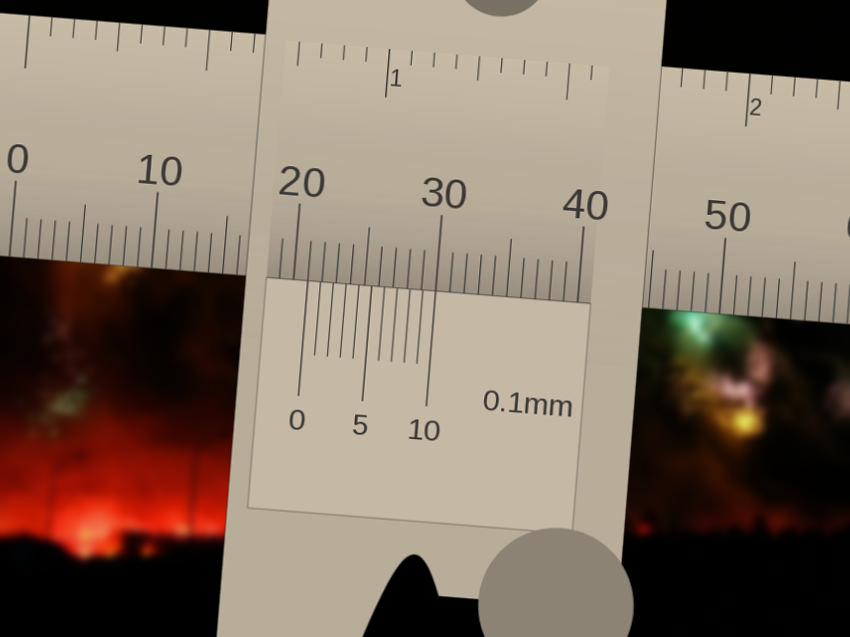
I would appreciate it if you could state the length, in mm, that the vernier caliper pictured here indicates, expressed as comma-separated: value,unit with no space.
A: 21.0,mm
